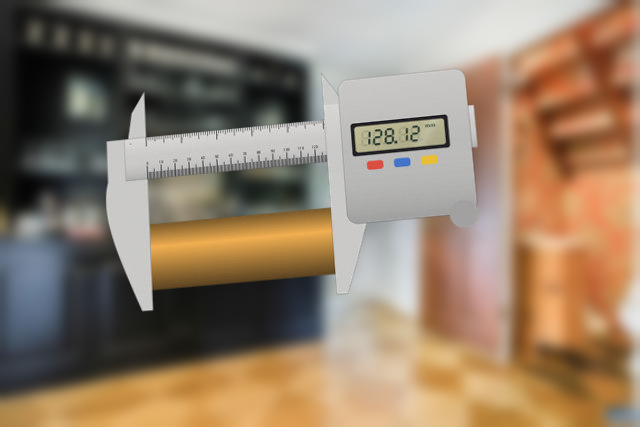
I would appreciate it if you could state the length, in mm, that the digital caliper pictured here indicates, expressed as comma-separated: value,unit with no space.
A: 128.12,mm
